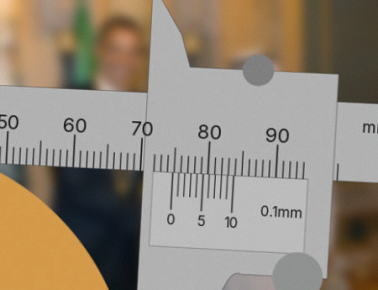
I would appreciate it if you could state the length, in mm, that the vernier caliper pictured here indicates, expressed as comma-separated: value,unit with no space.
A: 74.8,mm
